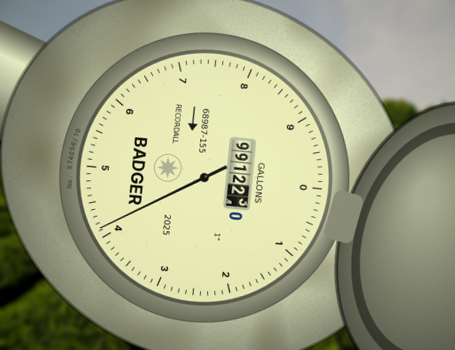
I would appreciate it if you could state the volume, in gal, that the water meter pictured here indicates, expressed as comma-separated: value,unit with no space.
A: 9912234.1,gal
